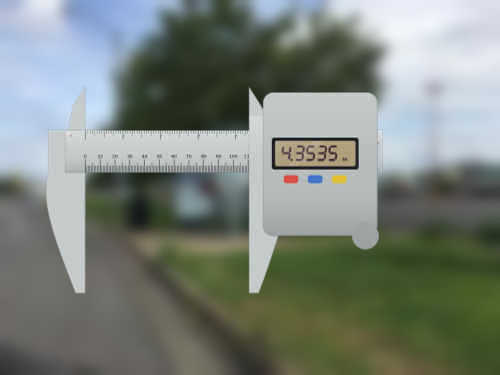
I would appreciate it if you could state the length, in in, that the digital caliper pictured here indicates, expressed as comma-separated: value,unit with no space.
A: 4.3535,in
